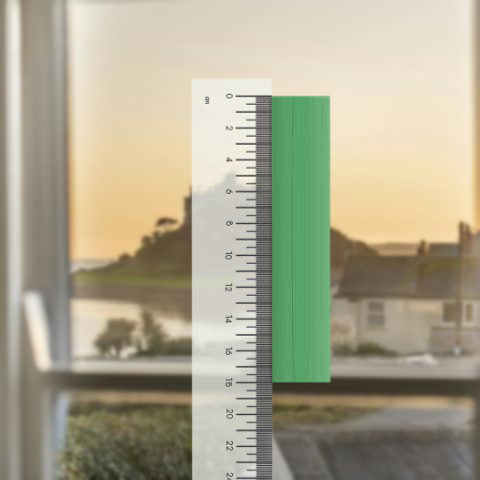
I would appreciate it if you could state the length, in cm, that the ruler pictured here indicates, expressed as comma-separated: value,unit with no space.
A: 18,cm
